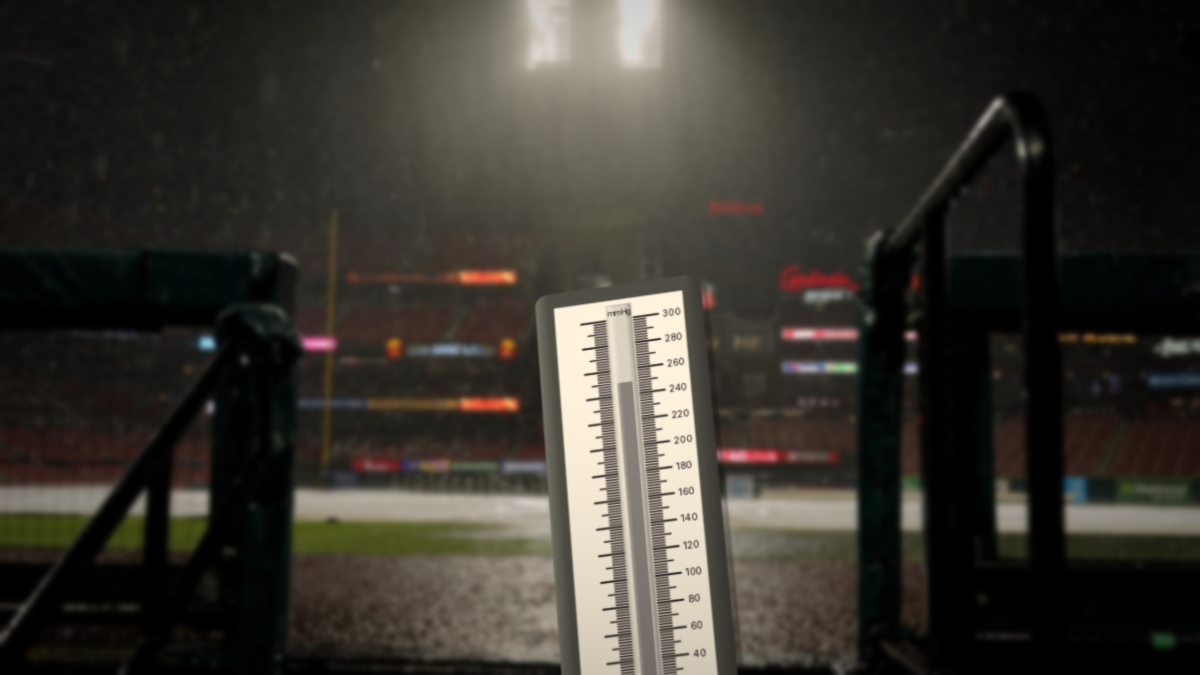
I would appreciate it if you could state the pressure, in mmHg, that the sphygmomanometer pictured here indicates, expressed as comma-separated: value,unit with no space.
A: 250,mmHg
